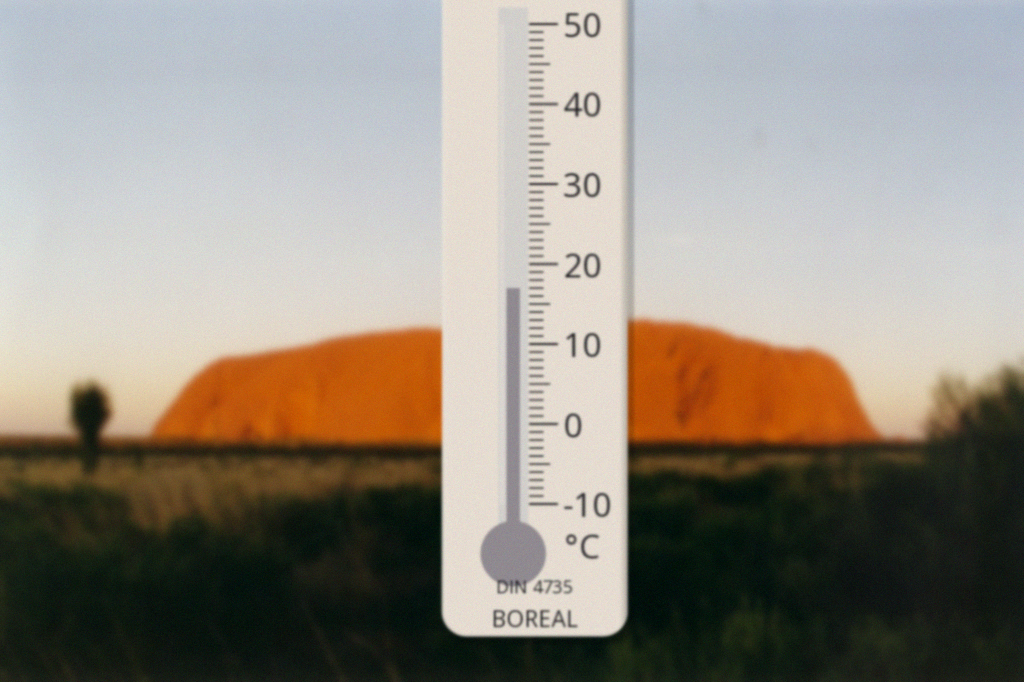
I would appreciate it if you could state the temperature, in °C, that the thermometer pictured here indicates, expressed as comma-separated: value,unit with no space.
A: 17,°C
